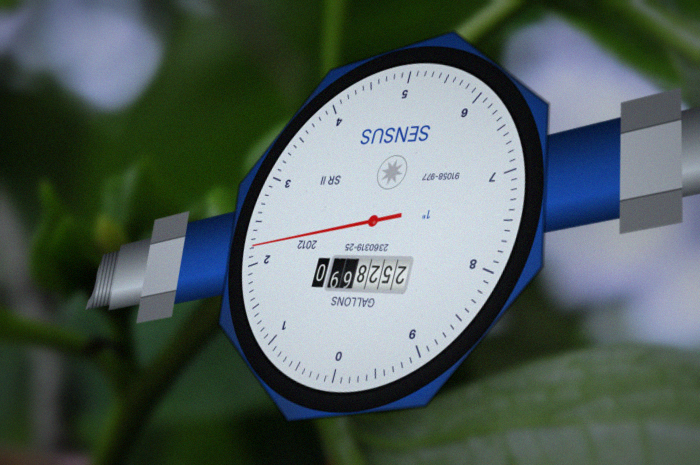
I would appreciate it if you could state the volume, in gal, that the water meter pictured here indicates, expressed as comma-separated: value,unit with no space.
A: 2528692.2,gal
